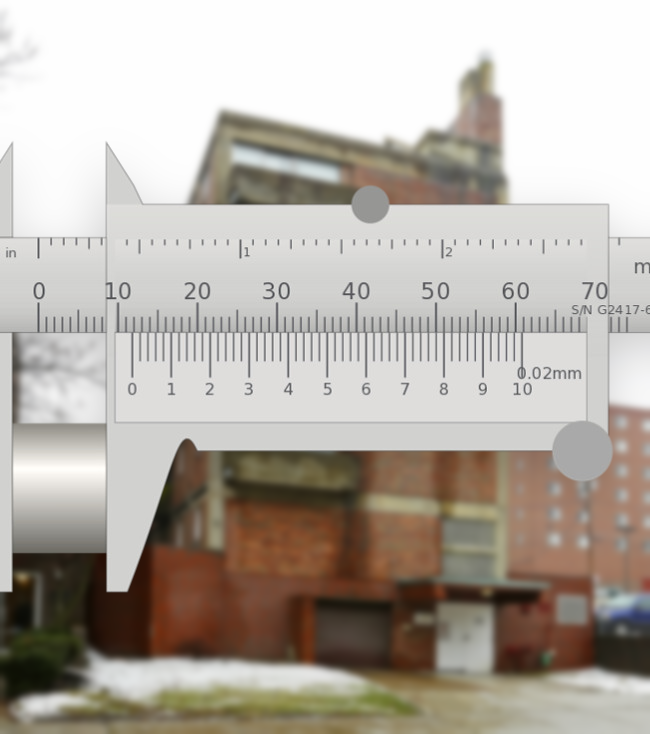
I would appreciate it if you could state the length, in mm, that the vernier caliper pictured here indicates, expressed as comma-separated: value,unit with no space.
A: 11.8,mm
